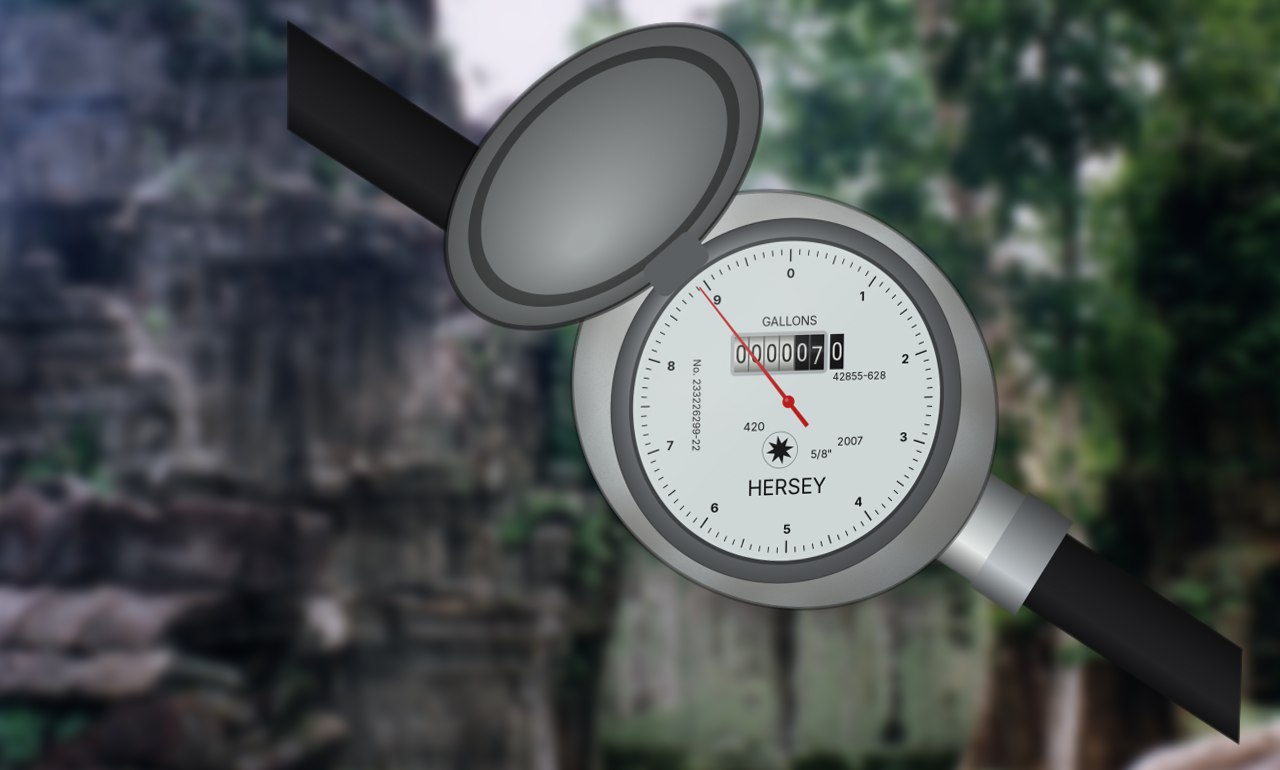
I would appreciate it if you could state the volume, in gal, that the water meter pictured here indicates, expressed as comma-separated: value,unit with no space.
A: 68.9,gal
